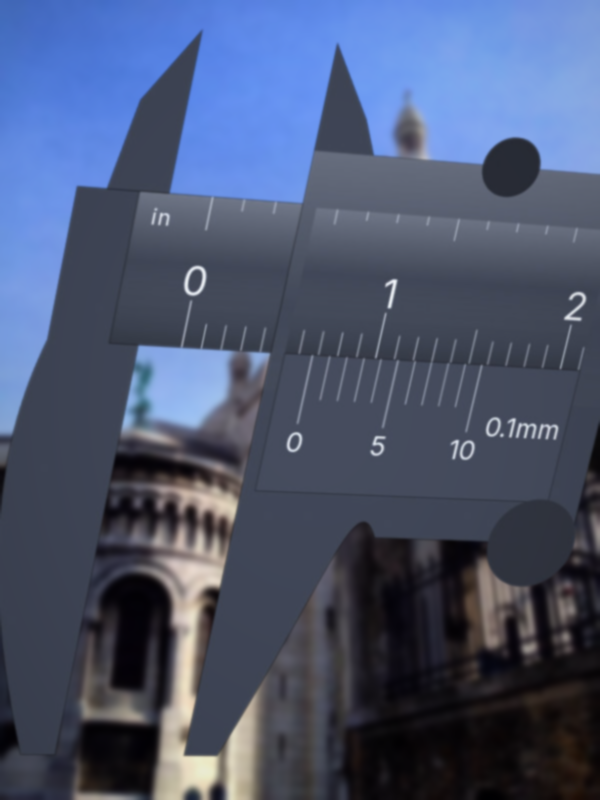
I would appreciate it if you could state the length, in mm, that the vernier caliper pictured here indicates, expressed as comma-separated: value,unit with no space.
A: 6.7,mm
